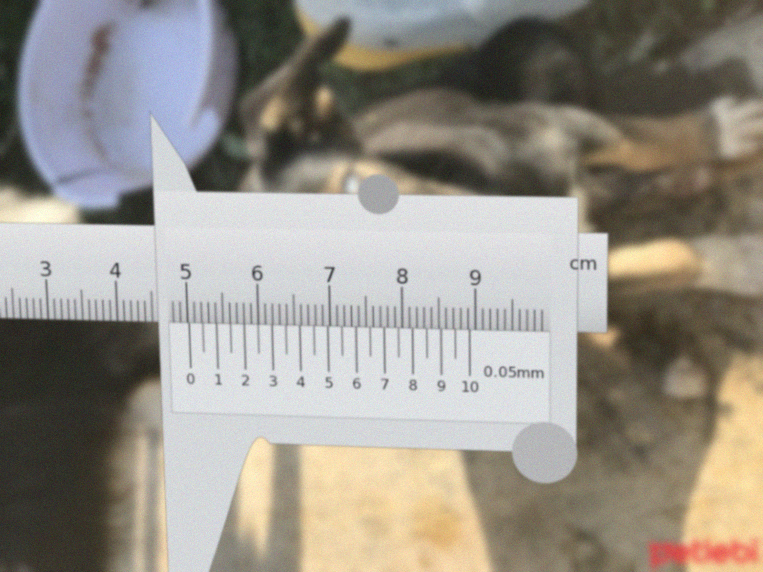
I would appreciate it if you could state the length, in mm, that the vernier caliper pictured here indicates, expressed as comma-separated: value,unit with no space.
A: 50.2,mm
